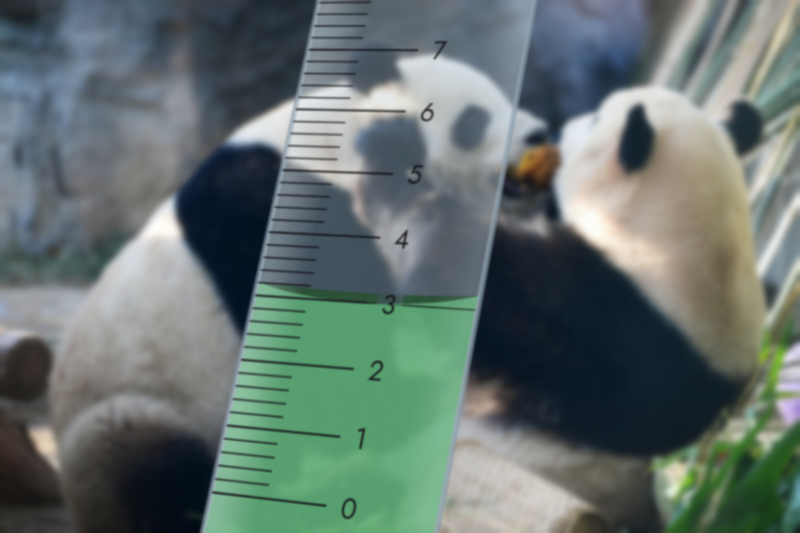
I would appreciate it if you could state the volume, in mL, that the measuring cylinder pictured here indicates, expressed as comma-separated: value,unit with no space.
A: 3,mL
